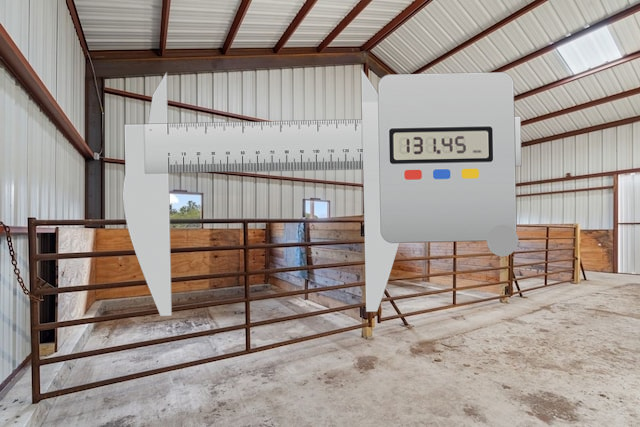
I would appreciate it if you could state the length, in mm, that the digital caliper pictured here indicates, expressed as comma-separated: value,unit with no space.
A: 131.45,mm
